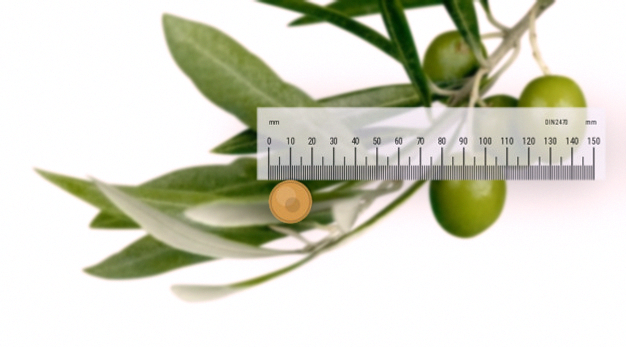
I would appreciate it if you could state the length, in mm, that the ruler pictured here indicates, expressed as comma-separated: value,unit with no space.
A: 20,mm
